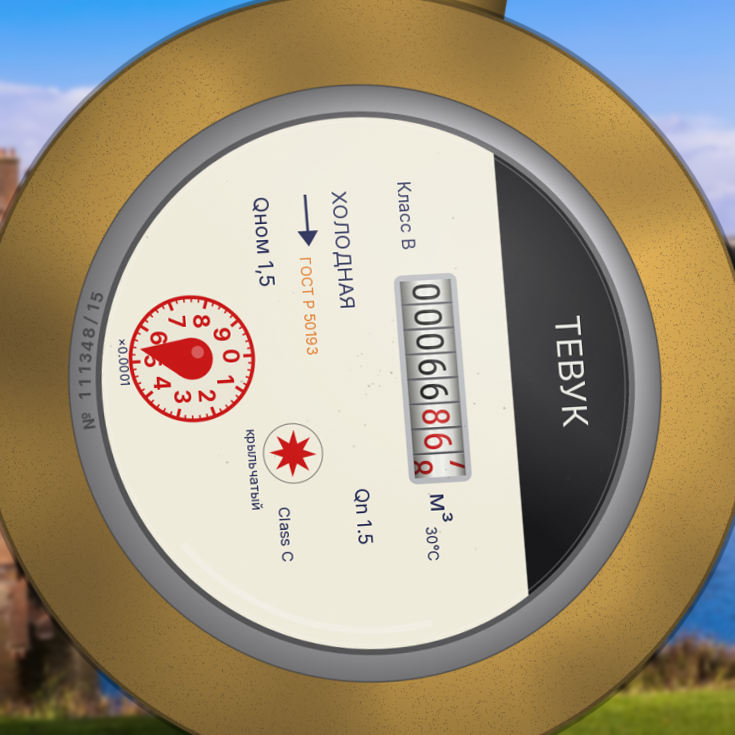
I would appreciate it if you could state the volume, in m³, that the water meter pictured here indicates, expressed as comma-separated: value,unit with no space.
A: 66.8675,m³
